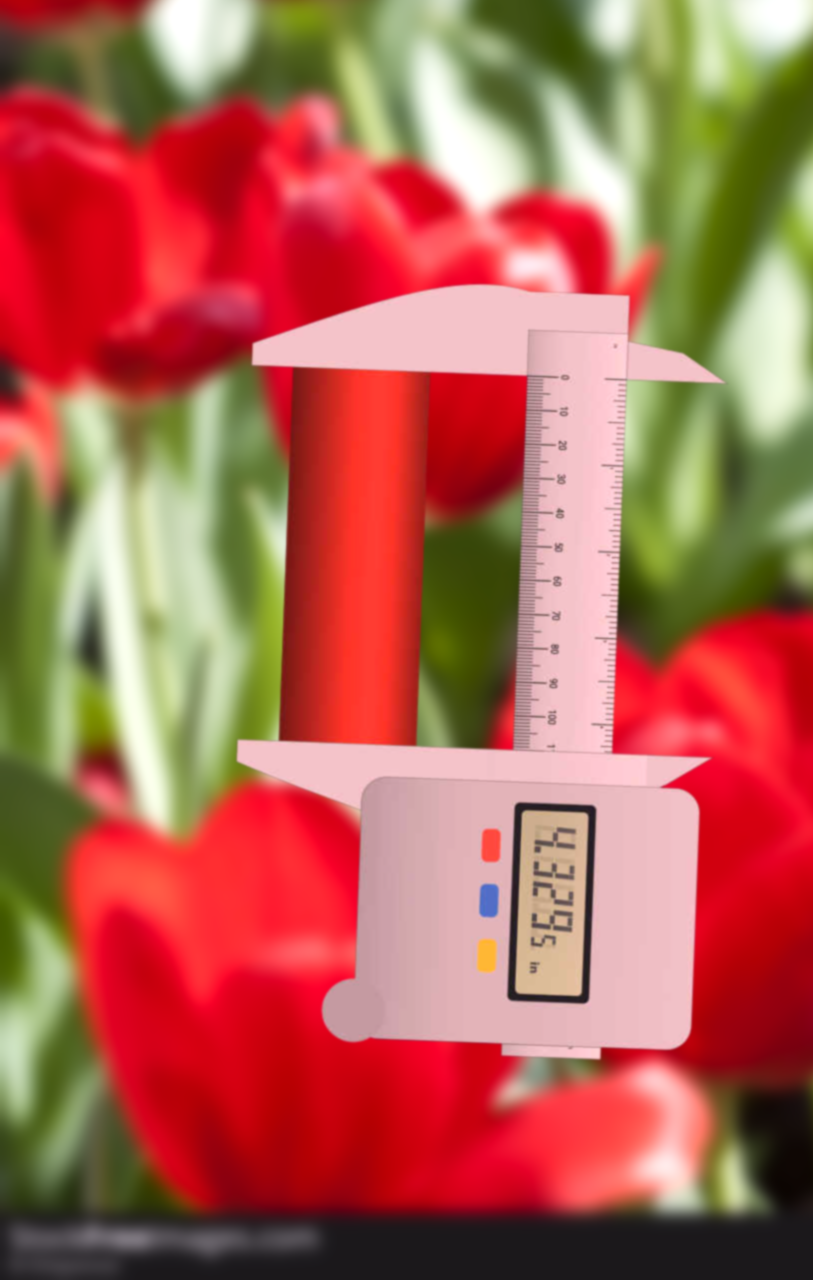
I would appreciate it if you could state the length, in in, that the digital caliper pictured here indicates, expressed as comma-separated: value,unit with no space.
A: 4.3295,in
